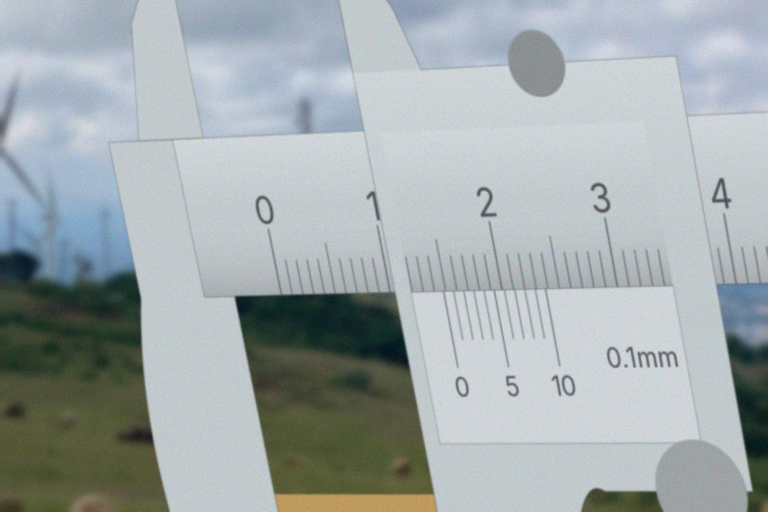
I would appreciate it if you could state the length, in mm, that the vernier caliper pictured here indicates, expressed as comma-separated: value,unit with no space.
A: 14.8,mm
